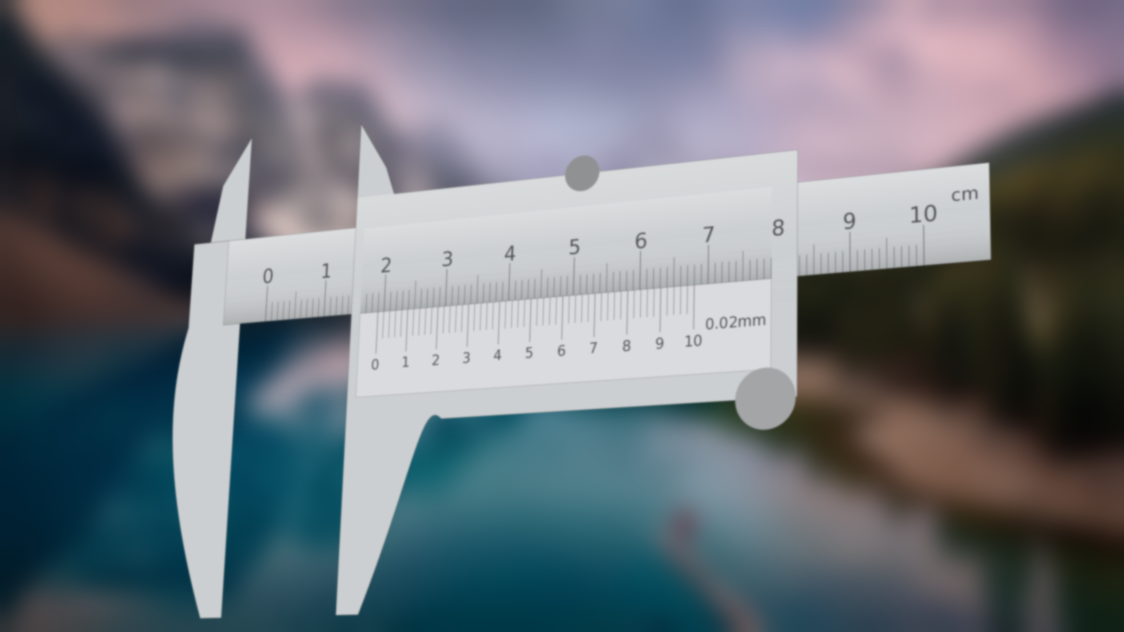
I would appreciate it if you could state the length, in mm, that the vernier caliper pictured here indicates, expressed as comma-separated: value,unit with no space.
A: 19.0,mm
